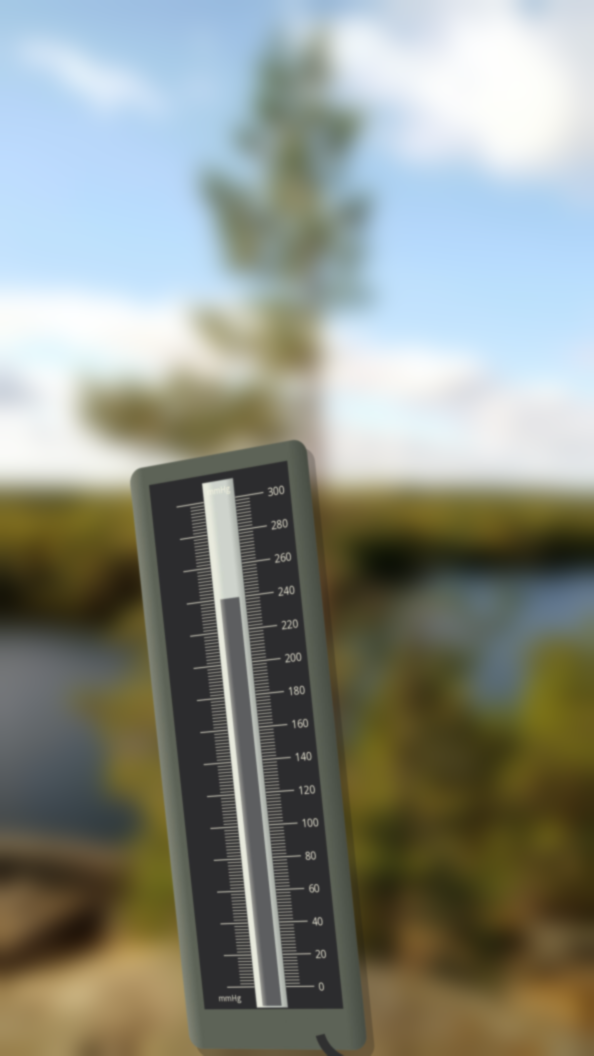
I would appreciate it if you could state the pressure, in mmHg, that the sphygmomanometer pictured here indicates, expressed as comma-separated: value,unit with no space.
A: 240,mmHg
